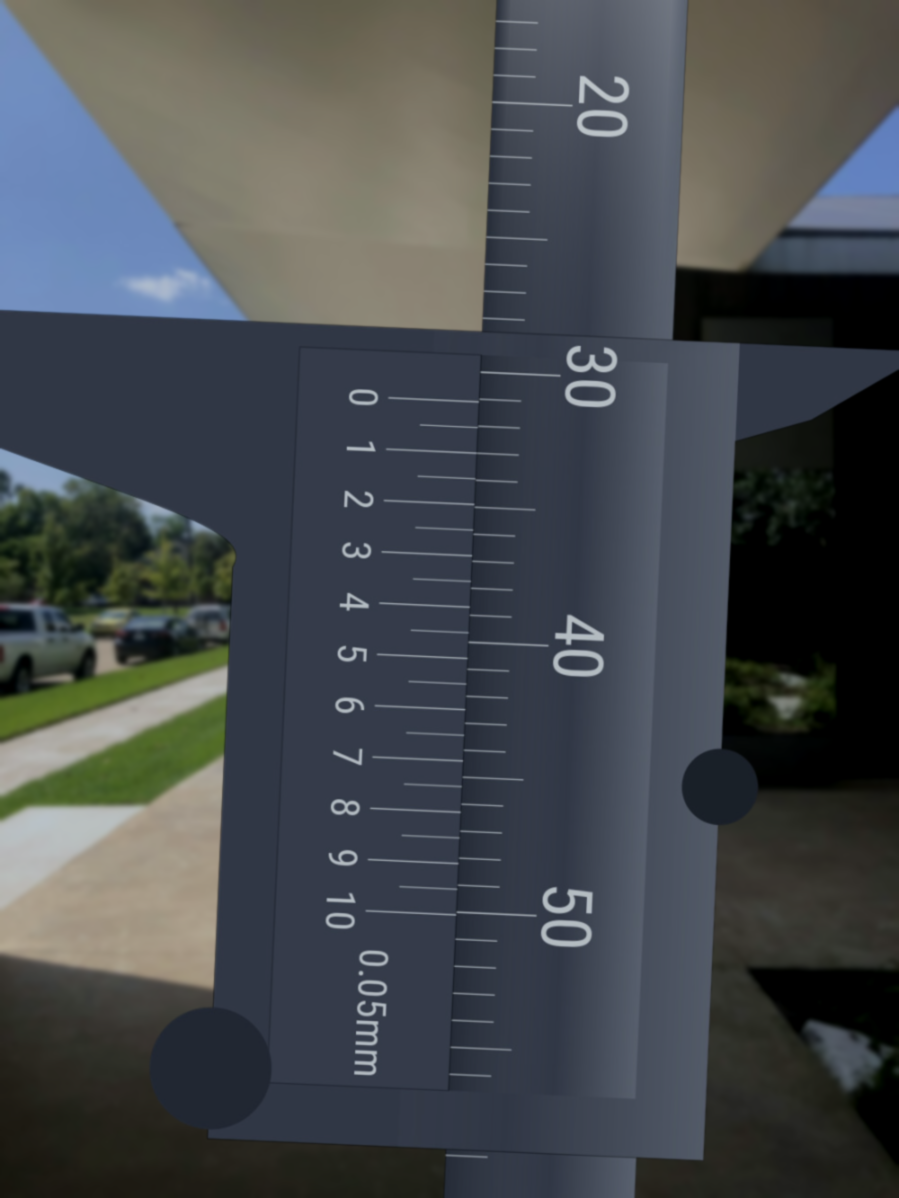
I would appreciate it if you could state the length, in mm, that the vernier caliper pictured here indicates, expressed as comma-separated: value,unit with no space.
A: 31.10,mm
